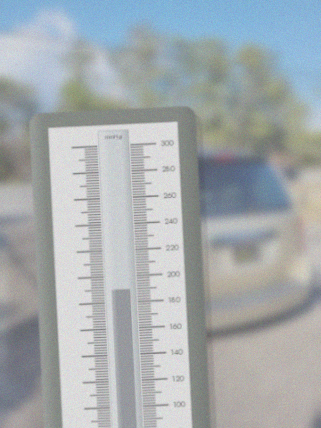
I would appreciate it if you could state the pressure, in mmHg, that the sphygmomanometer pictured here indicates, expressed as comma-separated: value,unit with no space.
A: 190,mmHg
